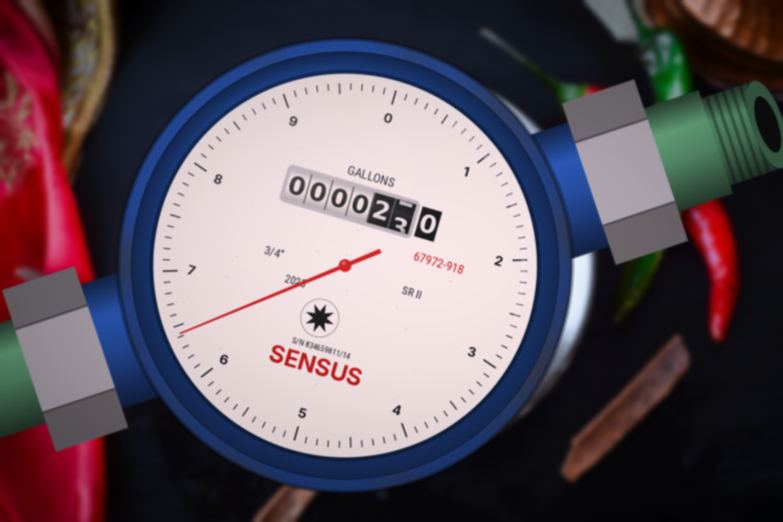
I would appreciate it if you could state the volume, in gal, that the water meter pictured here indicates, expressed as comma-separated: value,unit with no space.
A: 226.4,gal
